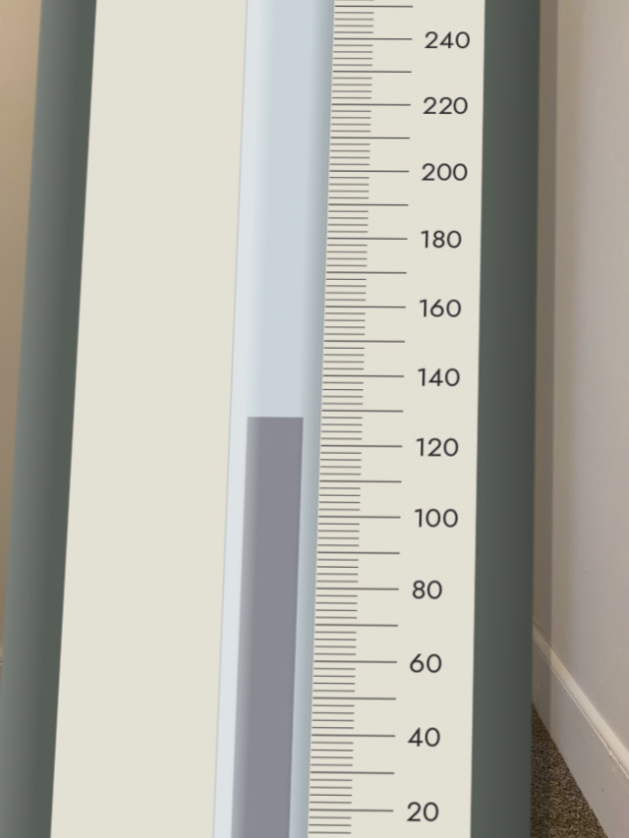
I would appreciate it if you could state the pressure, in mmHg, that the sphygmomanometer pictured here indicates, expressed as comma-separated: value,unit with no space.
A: 128,mmHg
